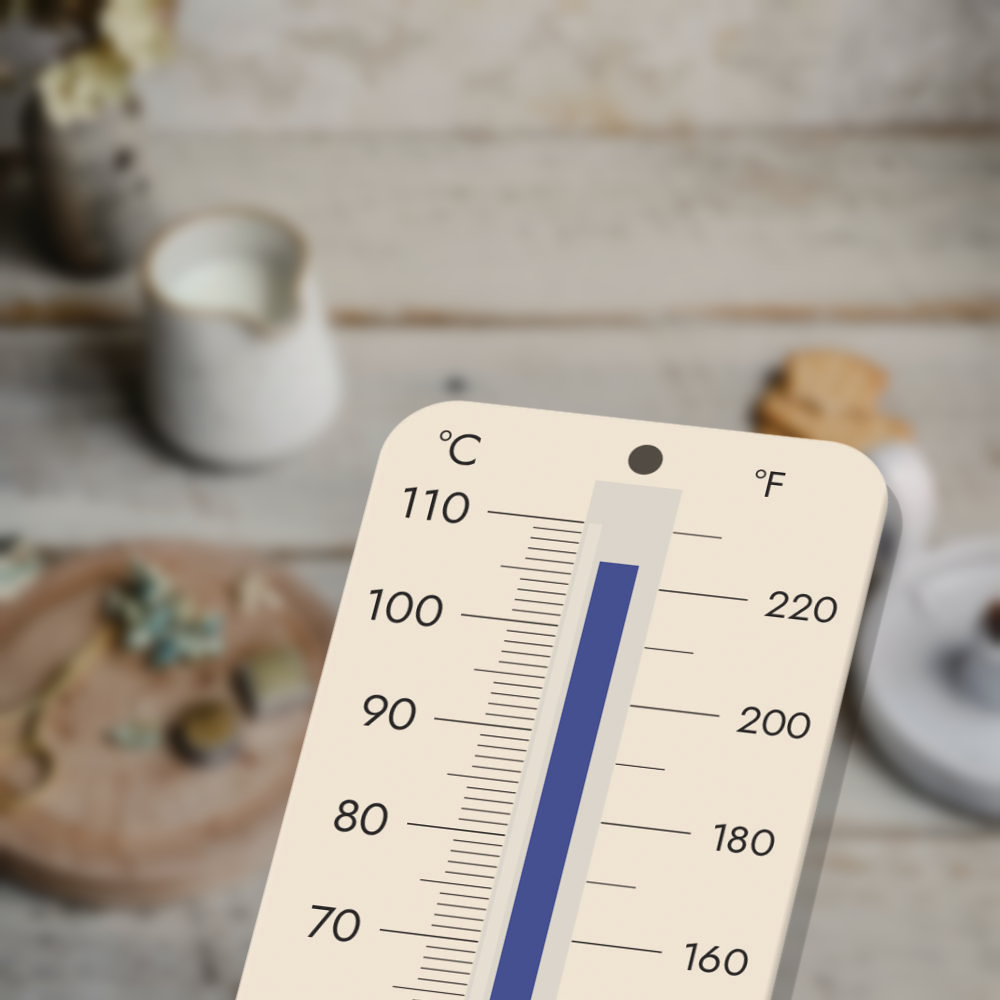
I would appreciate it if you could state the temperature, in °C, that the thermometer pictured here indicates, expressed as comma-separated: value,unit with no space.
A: 106.5,°C
